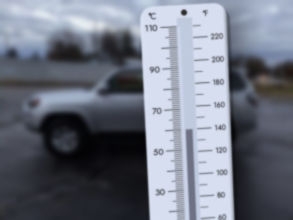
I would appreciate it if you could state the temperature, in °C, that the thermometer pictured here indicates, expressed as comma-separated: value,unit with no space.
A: 60,°C
